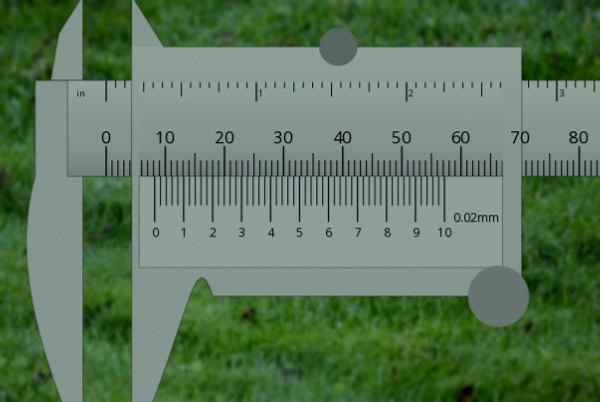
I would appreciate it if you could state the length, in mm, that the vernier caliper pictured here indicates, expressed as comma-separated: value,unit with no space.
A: 8.2,mm
